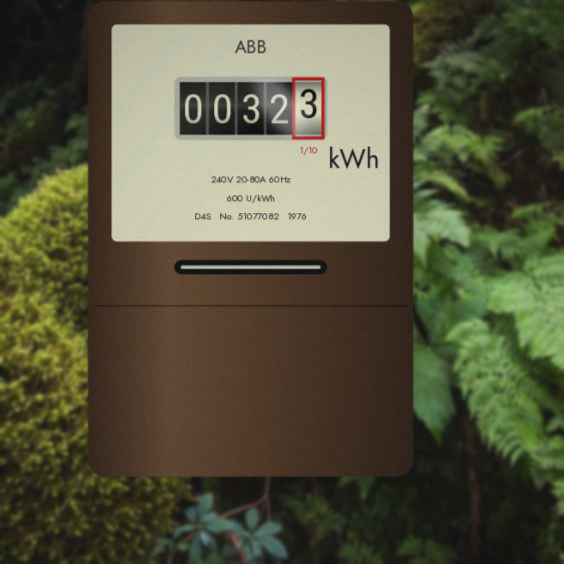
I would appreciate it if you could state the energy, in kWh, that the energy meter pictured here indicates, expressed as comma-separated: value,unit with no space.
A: 32.3,kWh
